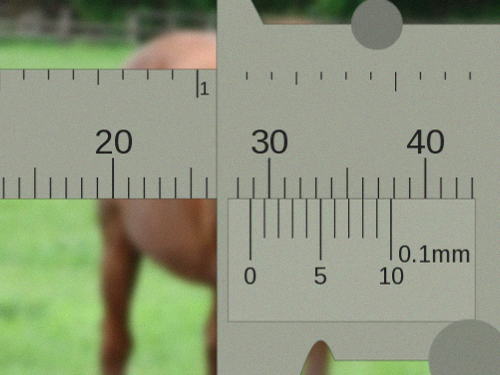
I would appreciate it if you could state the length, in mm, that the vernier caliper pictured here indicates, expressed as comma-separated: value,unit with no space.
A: 28.8,mm
